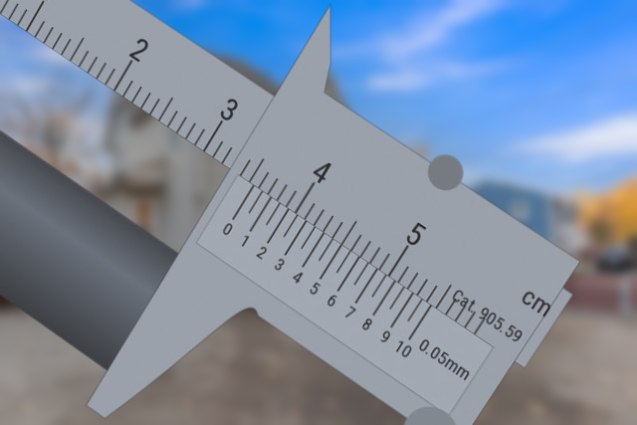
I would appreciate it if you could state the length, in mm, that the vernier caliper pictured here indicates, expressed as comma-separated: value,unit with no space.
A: 35.5,mm
